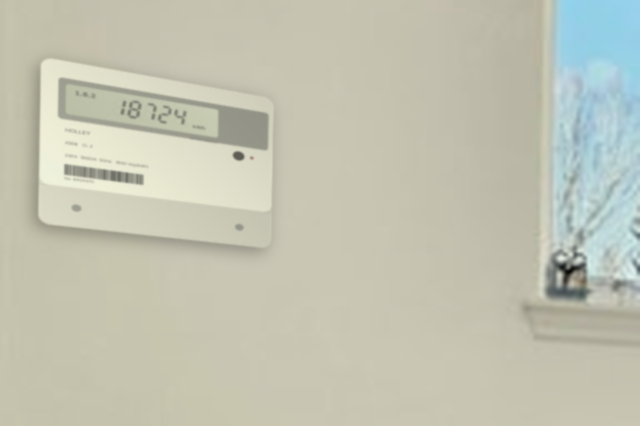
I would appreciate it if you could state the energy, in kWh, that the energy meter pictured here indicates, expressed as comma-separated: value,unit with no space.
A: 18724,kWh
